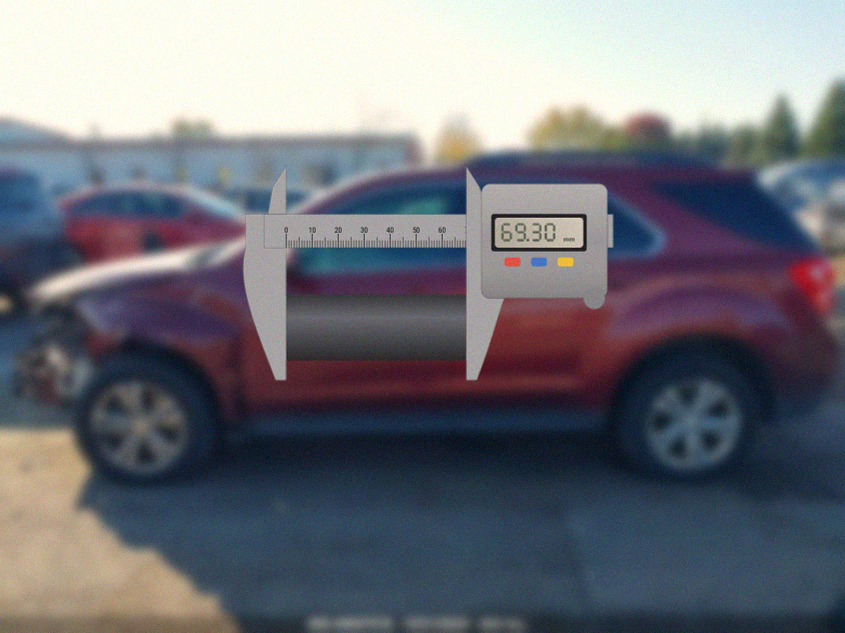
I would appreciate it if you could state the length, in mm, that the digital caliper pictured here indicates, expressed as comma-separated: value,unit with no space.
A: 69.30,mm
